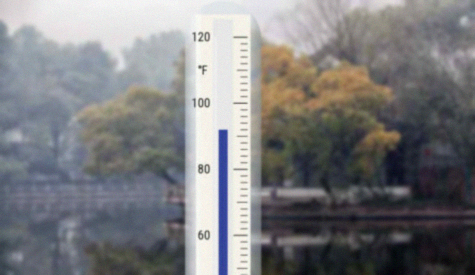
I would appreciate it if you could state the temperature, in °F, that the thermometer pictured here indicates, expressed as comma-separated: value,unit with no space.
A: 92,°F
